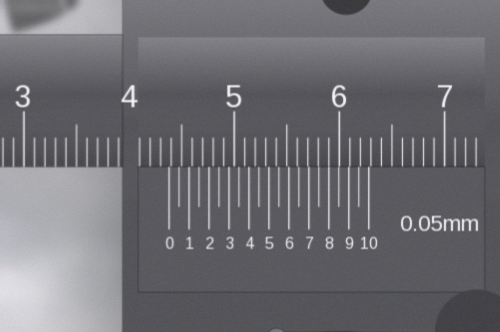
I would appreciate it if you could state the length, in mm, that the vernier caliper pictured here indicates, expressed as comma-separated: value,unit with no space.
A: 43.8,mm
